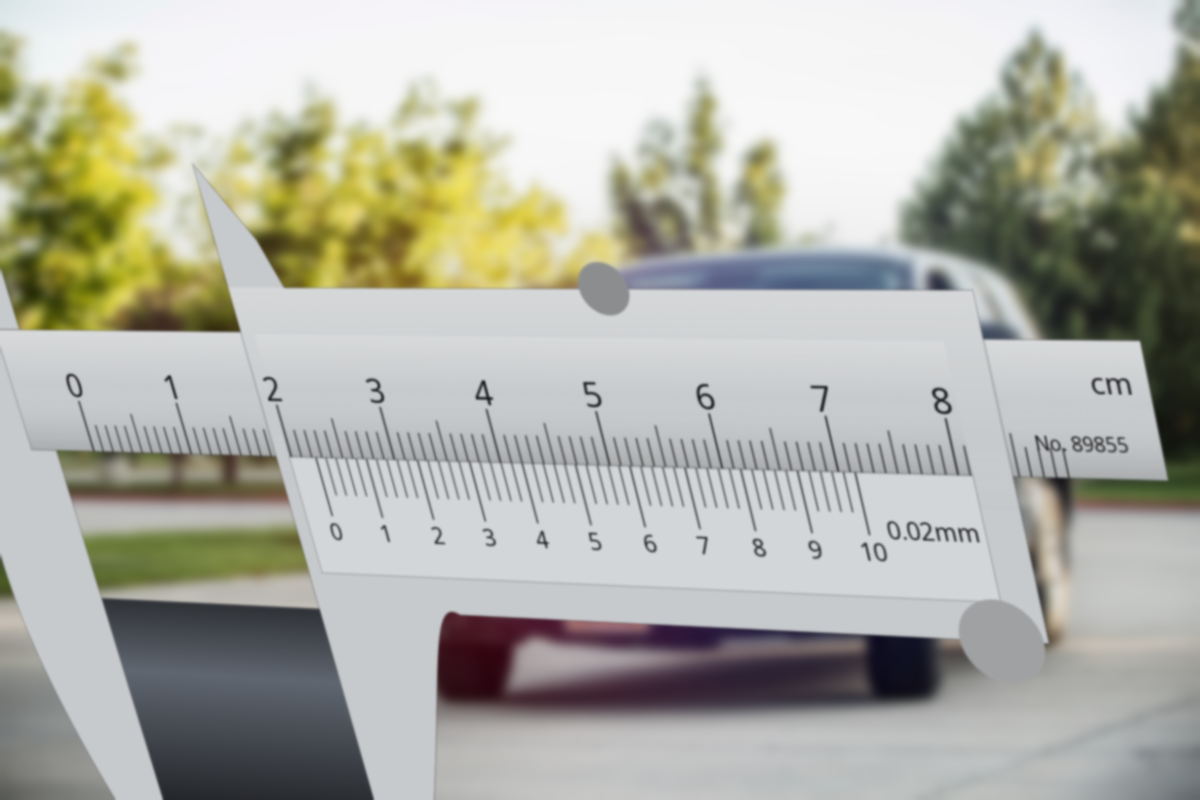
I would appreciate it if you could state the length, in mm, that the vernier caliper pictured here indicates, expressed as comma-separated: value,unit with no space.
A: 22.4,mm
